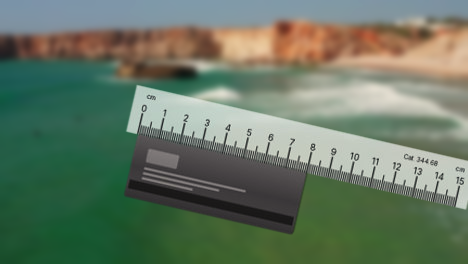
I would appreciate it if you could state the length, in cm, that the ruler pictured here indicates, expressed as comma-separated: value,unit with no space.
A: 8,cm
